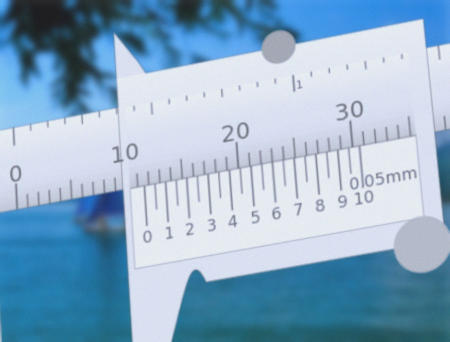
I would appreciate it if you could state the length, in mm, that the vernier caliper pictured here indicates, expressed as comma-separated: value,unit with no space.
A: 11.6,mm
